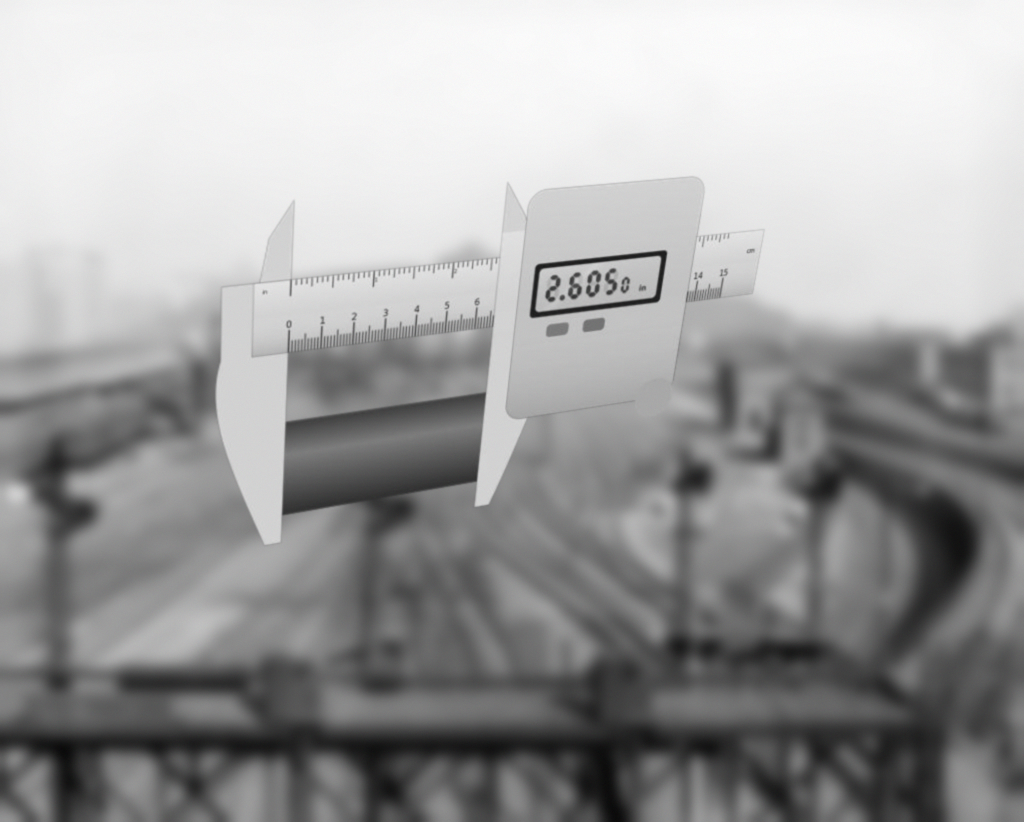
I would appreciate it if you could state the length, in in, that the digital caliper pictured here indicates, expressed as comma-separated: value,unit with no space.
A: 2.6050,in
